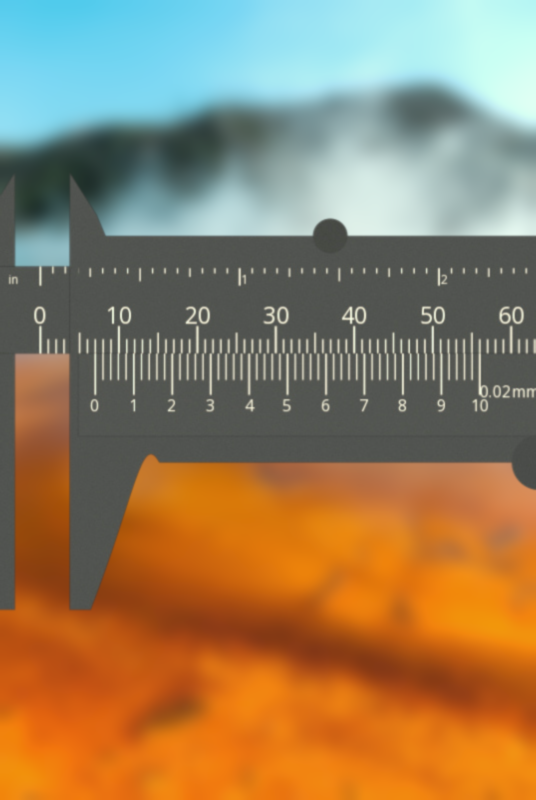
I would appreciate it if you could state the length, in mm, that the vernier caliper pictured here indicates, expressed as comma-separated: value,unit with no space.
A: 7.0,mm
